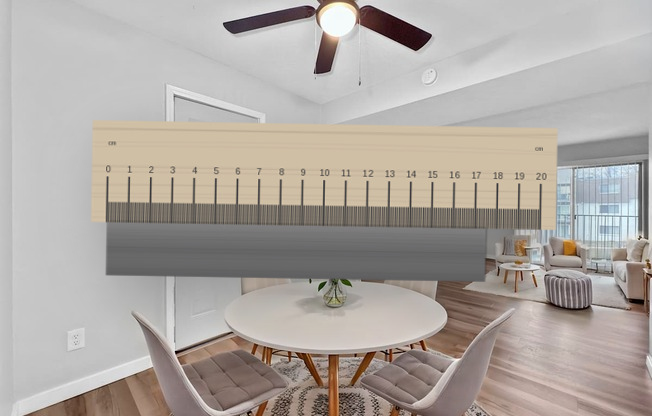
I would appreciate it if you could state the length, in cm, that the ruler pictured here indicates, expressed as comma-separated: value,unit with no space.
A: 17.5,cm
